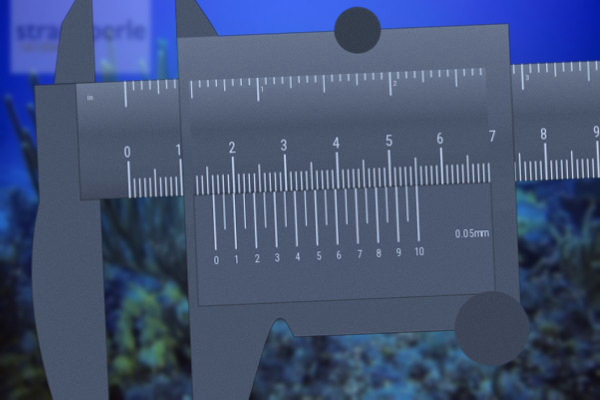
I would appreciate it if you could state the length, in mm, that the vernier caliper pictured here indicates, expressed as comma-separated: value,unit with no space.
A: 16.0,mm
